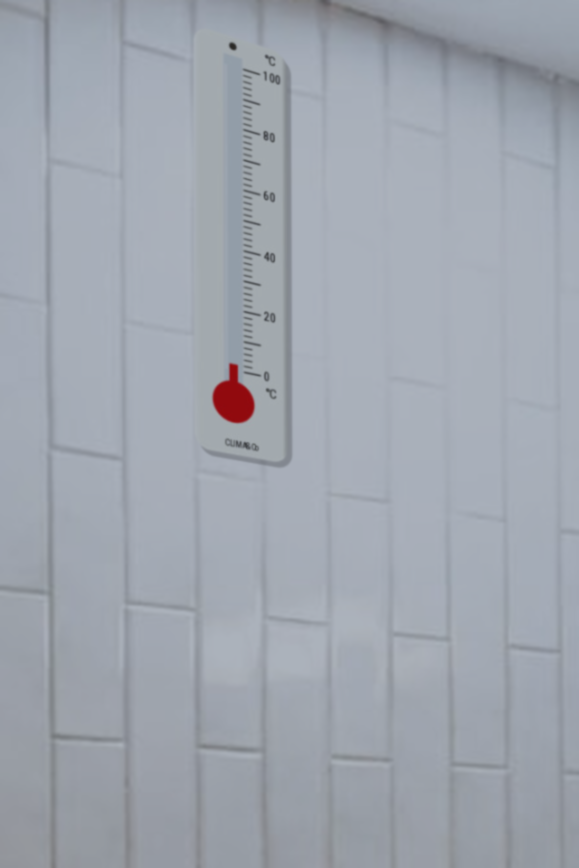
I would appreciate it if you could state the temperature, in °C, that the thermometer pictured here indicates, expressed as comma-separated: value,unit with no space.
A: 2,°C
